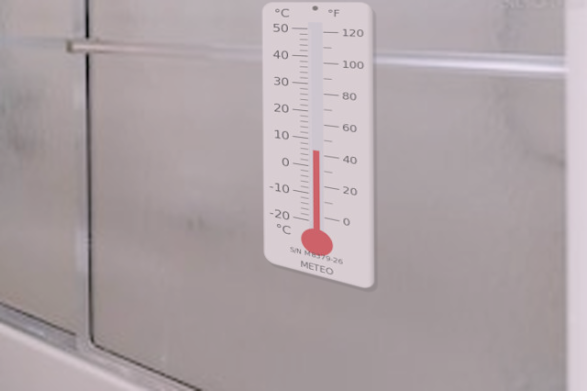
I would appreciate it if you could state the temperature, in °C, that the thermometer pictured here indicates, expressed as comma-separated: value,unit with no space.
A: 6,°C
